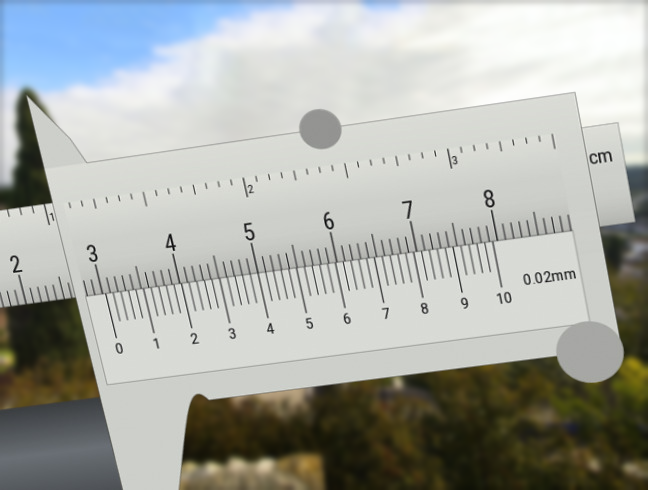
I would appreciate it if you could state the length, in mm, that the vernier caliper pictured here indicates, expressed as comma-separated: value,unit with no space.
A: 30.4,mm
